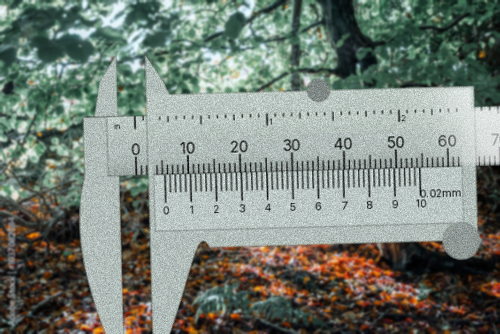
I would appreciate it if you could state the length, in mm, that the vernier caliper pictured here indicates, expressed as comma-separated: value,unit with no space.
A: 5.5,mm
